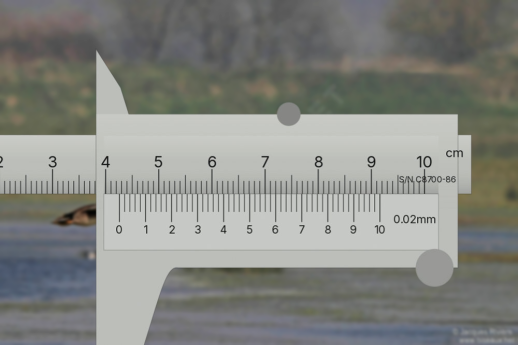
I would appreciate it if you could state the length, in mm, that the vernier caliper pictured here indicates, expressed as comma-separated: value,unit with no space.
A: 42.6,mm
